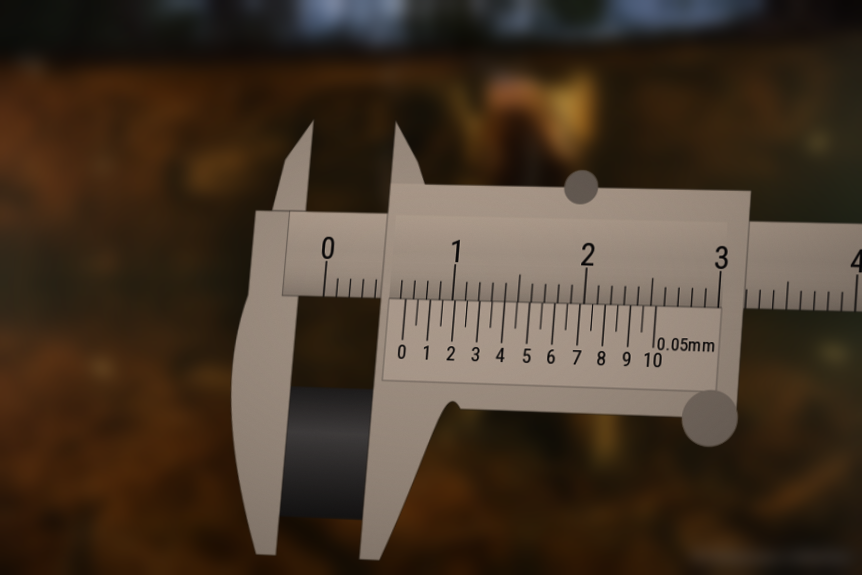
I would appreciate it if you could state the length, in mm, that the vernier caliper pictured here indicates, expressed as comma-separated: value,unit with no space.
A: 6.4,mm
